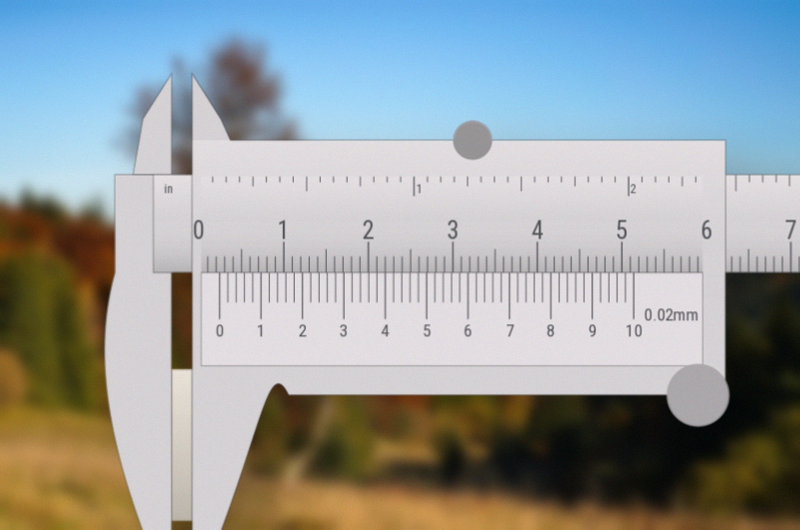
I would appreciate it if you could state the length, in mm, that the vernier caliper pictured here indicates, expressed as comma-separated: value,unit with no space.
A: 2.4,mm
